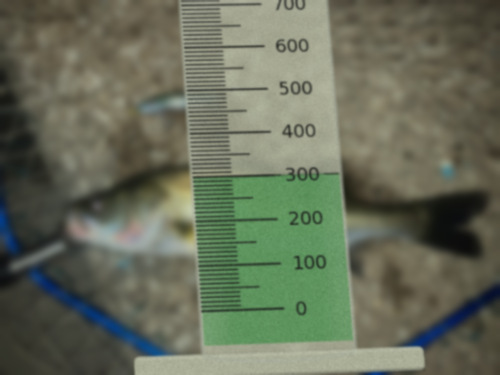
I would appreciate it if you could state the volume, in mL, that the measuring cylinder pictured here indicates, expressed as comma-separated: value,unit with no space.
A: 300,mL
